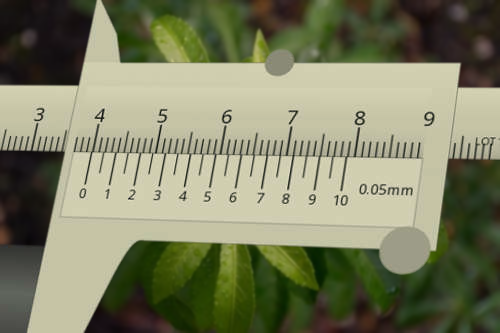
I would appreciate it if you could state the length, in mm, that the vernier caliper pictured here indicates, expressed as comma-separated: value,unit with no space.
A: 39.8,mm
